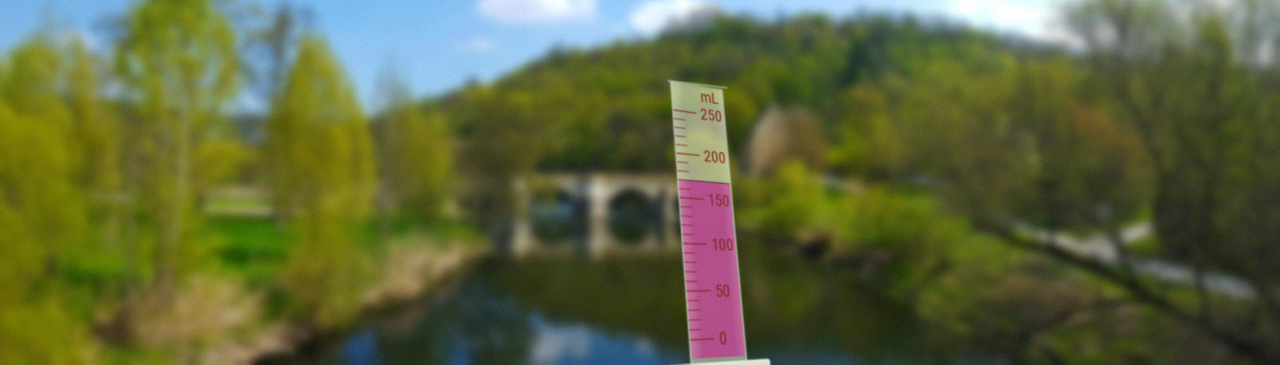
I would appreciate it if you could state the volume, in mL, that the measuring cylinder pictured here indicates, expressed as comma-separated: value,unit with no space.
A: 170,mL
